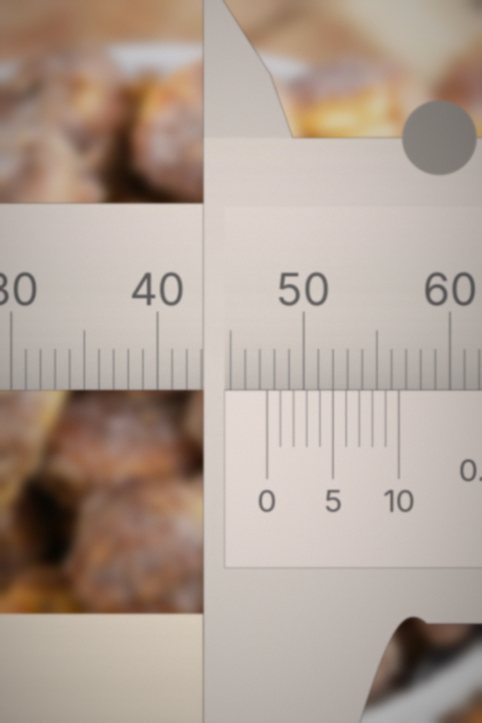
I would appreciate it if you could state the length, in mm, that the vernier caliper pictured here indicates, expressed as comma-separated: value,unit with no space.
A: 47.5,mm
